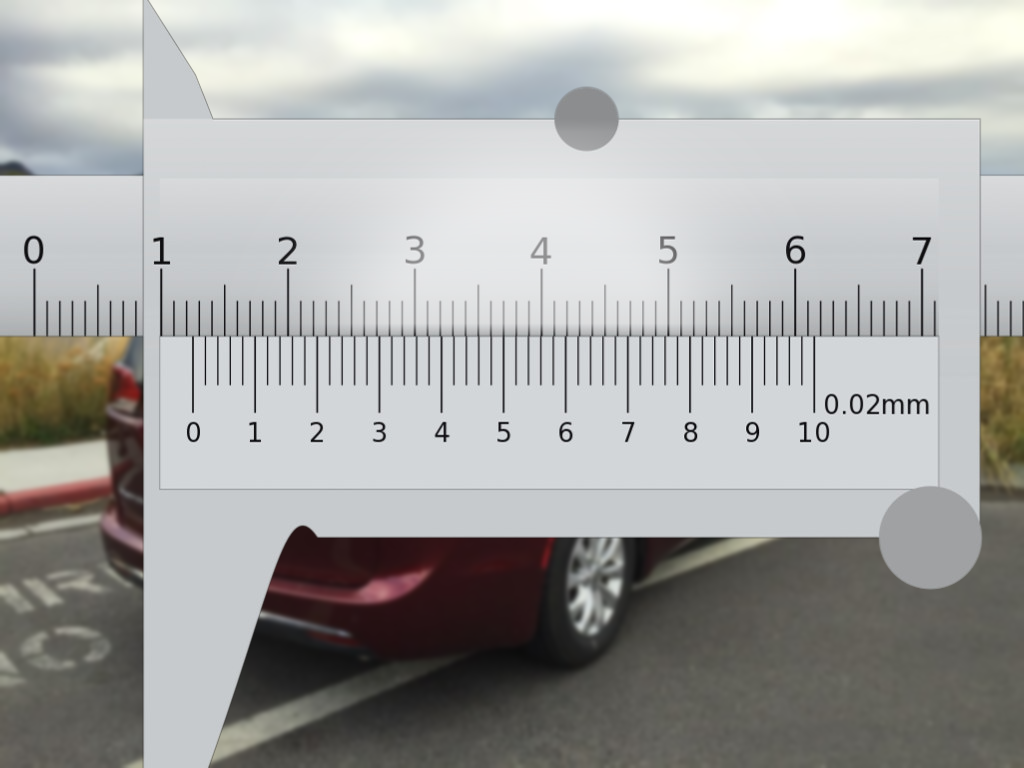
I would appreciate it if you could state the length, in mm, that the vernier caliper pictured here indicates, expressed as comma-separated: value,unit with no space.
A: 12.5,mm
